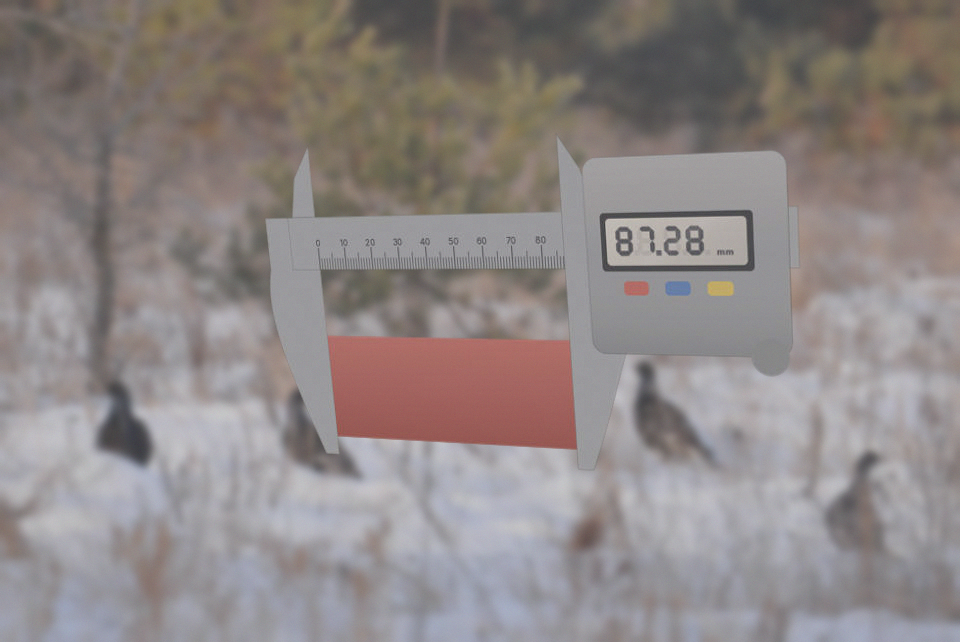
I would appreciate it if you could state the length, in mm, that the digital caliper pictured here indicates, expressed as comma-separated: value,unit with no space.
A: 87.28,mm
